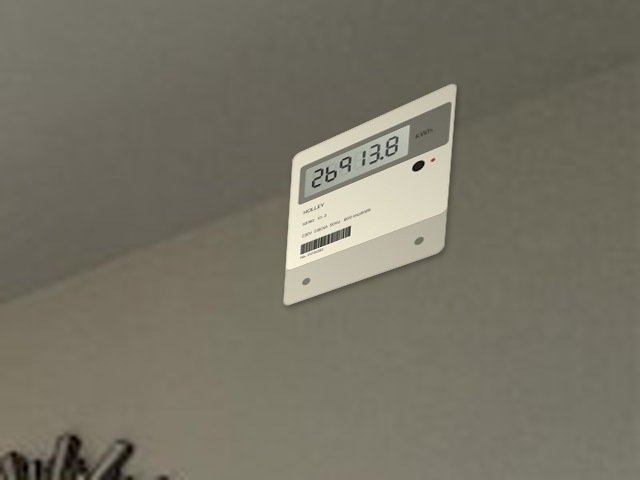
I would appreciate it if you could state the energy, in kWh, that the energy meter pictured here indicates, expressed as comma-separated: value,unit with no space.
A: 26913.8,kWh
